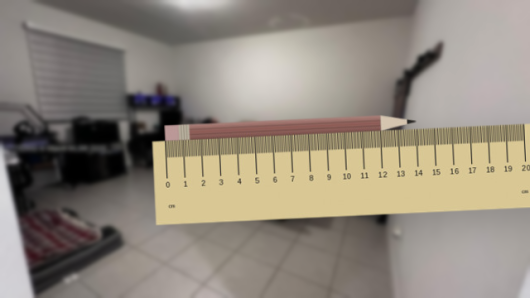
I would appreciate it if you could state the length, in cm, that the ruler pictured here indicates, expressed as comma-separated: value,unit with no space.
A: 14,cm
